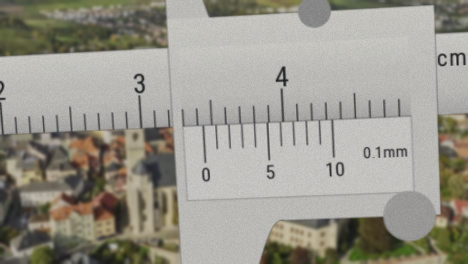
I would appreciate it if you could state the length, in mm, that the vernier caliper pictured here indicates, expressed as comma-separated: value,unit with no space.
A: 34.4,mm
